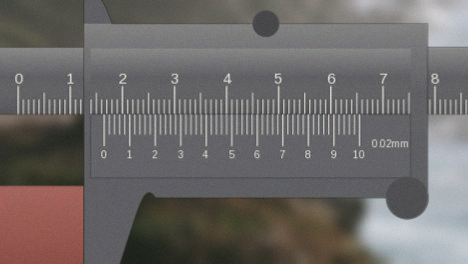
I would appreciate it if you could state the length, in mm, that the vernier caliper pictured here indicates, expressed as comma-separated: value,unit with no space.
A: 16.5,mm
